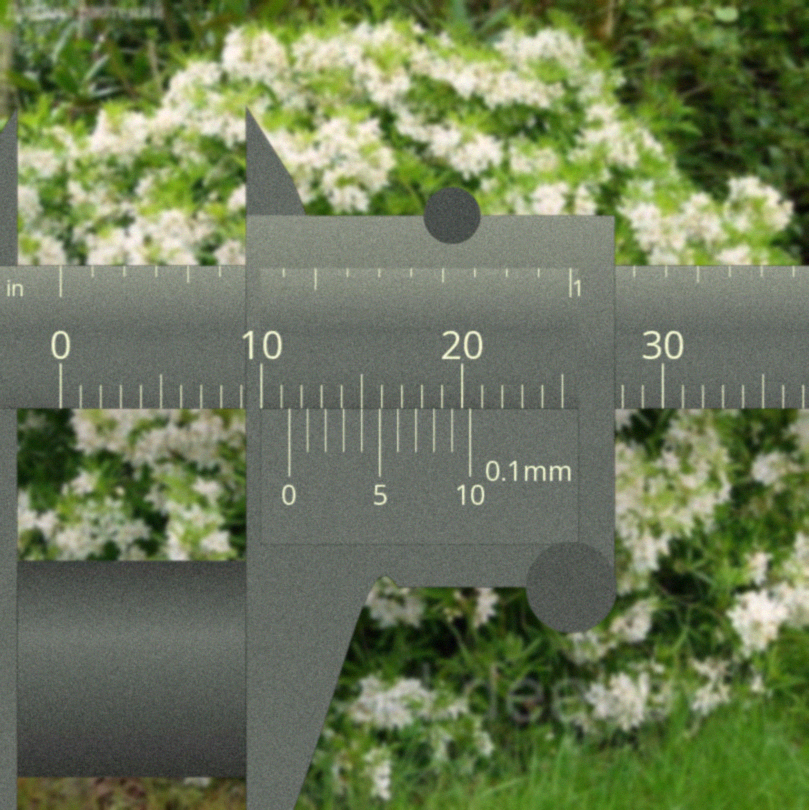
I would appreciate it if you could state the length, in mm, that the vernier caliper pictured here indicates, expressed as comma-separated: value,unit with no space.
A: 11.4,mm
